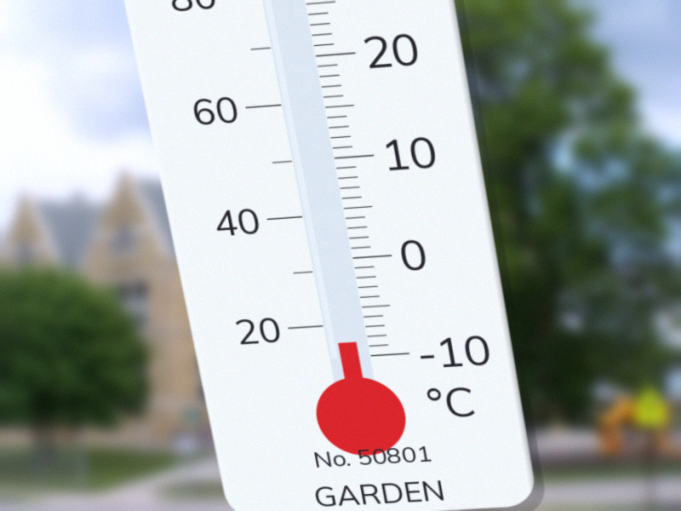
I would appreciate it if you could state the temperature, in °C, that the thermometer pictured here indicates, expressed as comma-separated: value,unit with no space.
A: -8.5,°C
